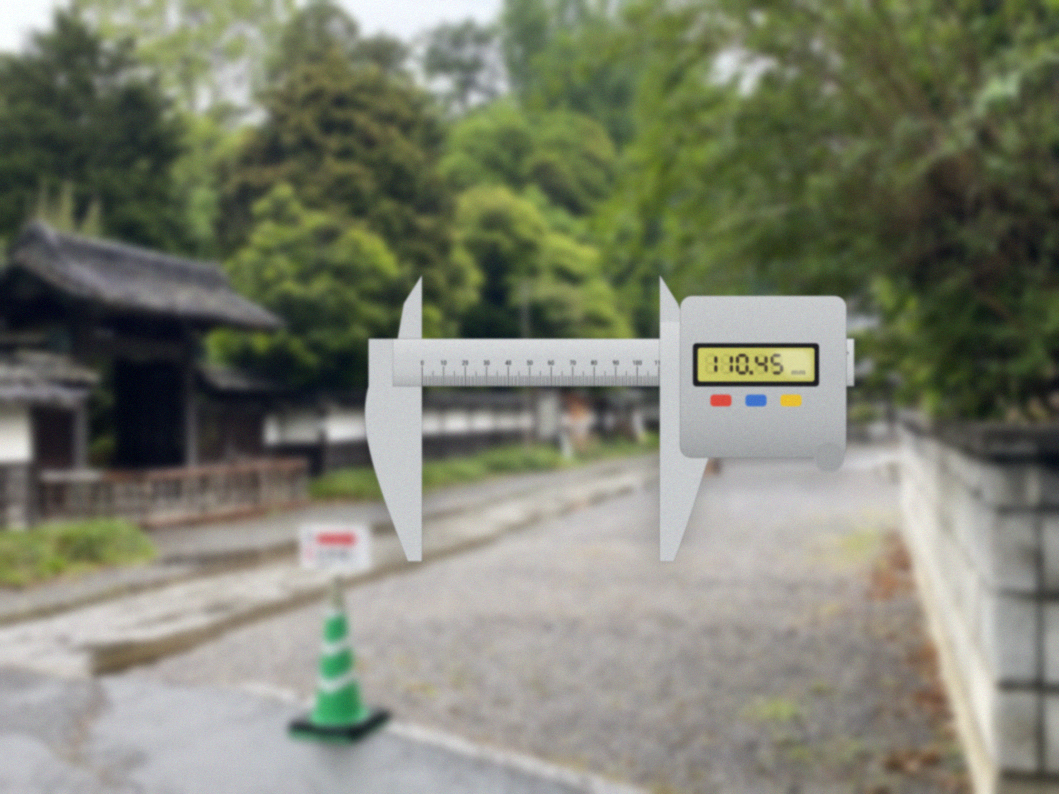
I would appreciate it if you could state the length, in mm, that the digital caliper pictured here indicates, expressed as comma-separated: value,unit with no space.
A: 110.45,mm
